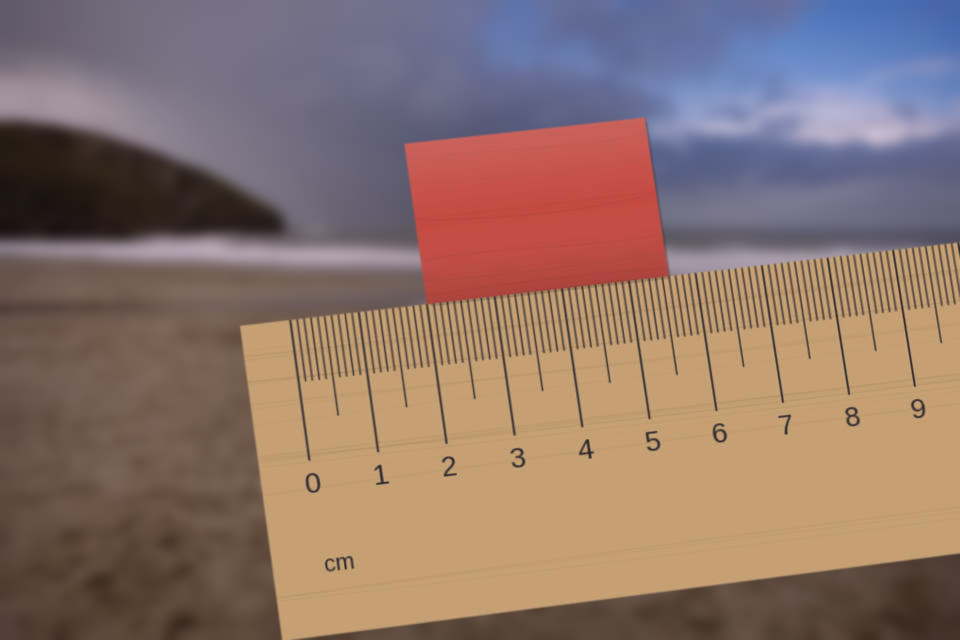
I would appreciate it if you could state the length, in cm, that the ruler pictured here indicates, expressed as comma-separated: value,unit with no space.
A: 3.6,cm
